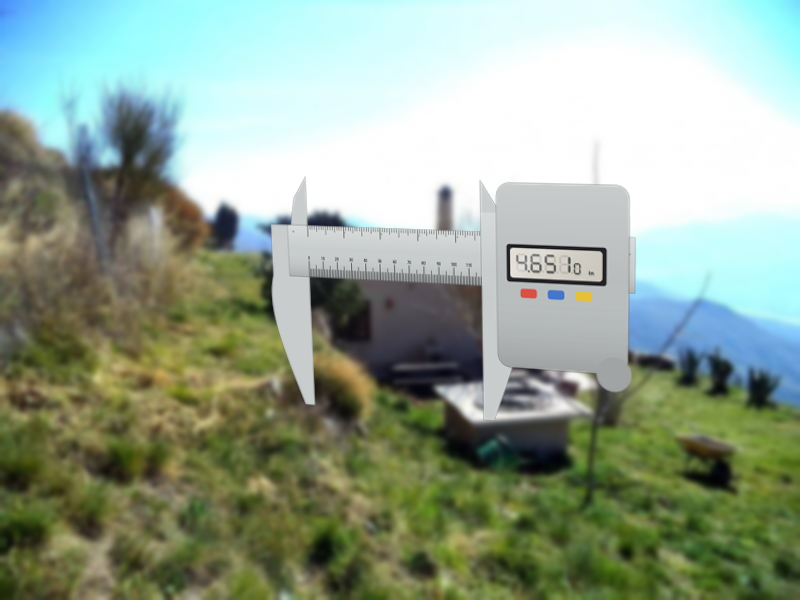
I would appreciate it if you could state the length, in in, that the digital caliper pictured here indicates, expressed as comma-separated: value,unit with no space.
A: 4.6510,in
